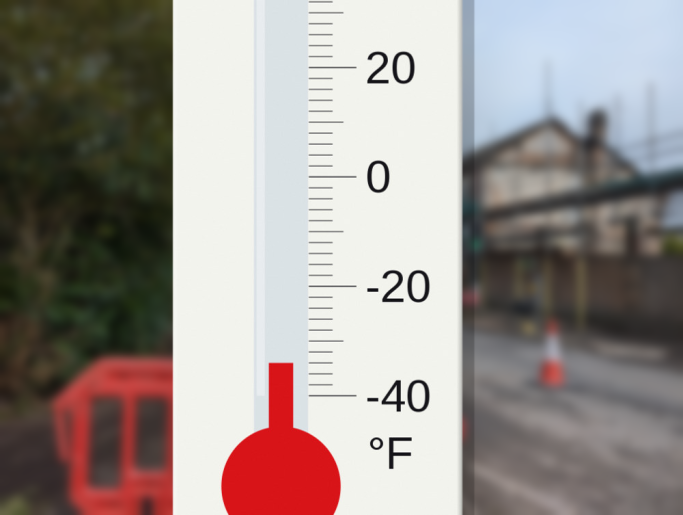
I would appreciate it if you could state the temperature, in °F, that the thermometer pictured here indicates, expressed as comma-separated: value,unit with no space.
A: -34,°F
